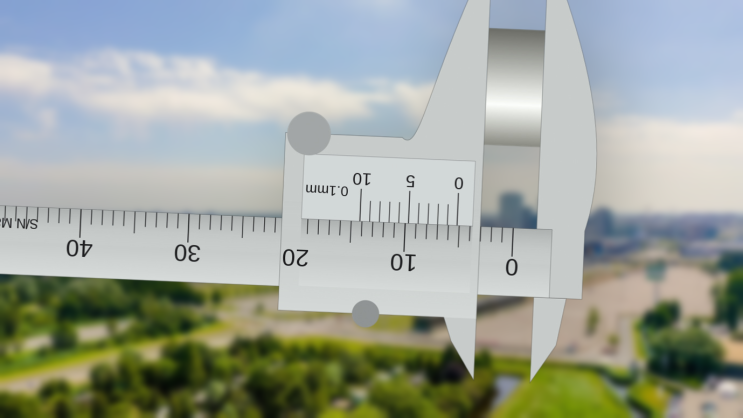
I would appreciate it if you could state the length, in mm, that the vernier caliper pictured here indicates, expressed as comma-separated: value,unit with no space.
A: 5.2,mm
